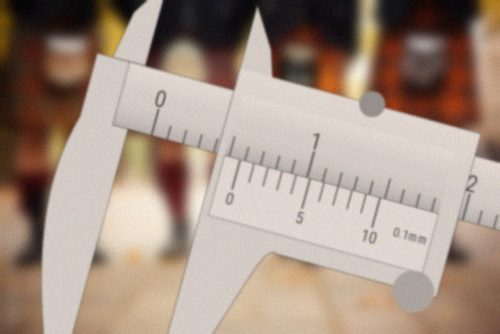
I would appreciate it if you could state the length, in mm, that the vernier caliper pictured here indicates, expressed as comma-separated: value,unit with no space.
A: 5.7,mm
